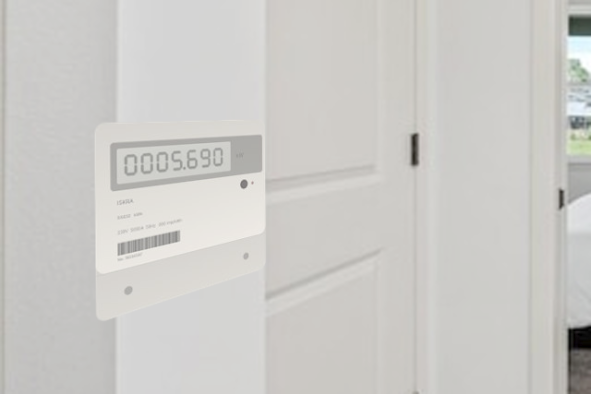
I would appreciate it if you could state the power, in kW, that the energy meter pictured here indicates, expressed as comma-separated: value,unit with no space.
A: 5.690,kW
